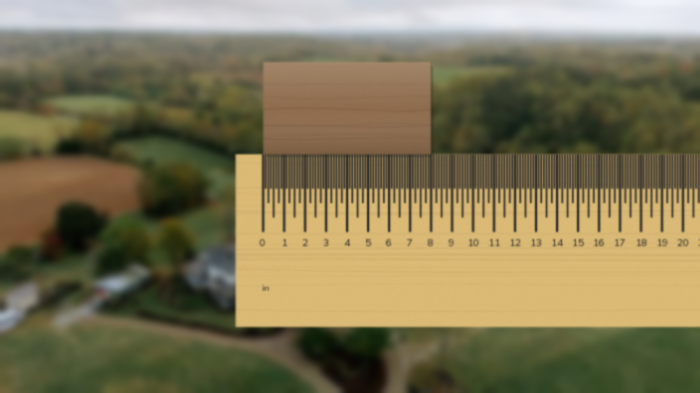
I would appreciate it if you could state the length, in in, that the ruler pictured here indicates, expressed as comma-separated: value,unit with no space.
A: 8,in
